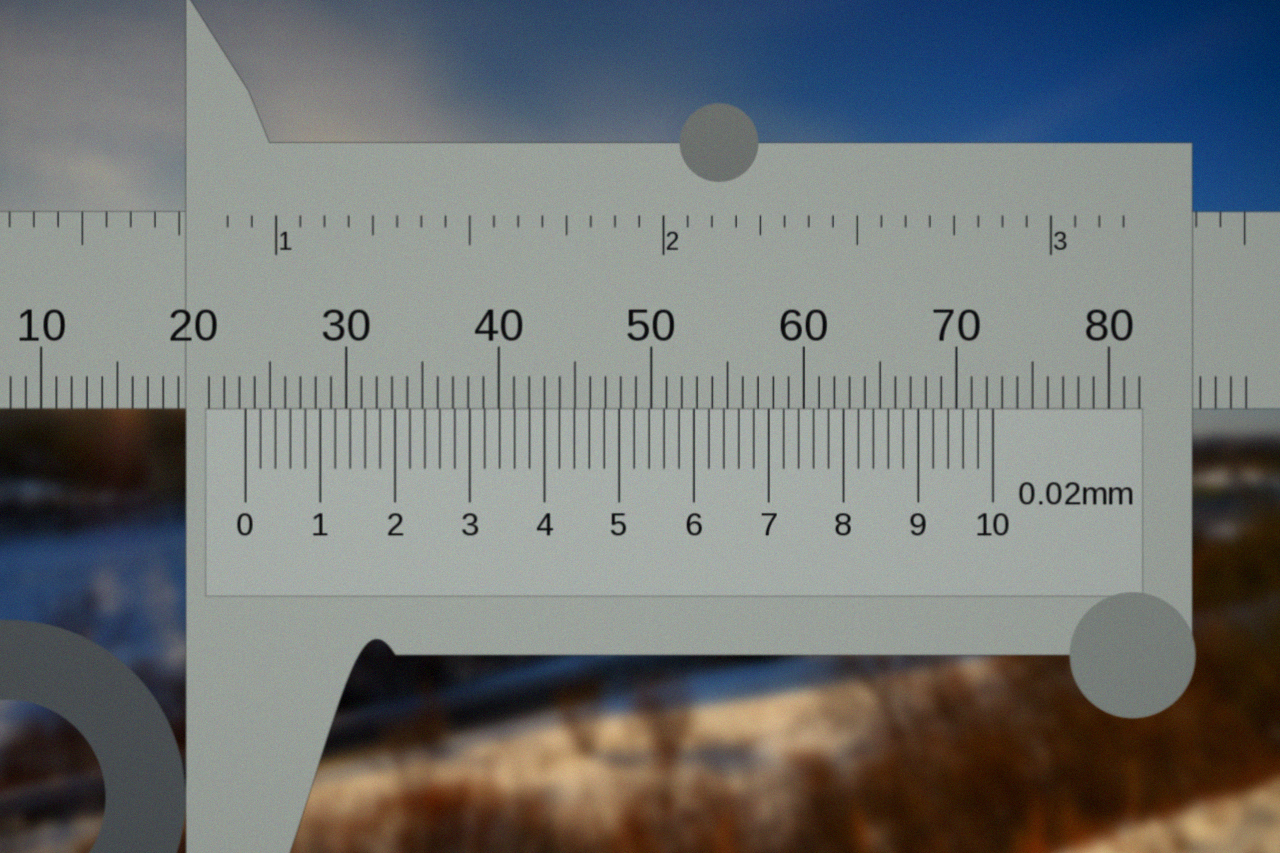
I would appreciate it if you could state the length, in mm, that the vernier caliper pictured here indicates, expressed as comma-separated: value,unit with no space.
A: 23.4,mm
